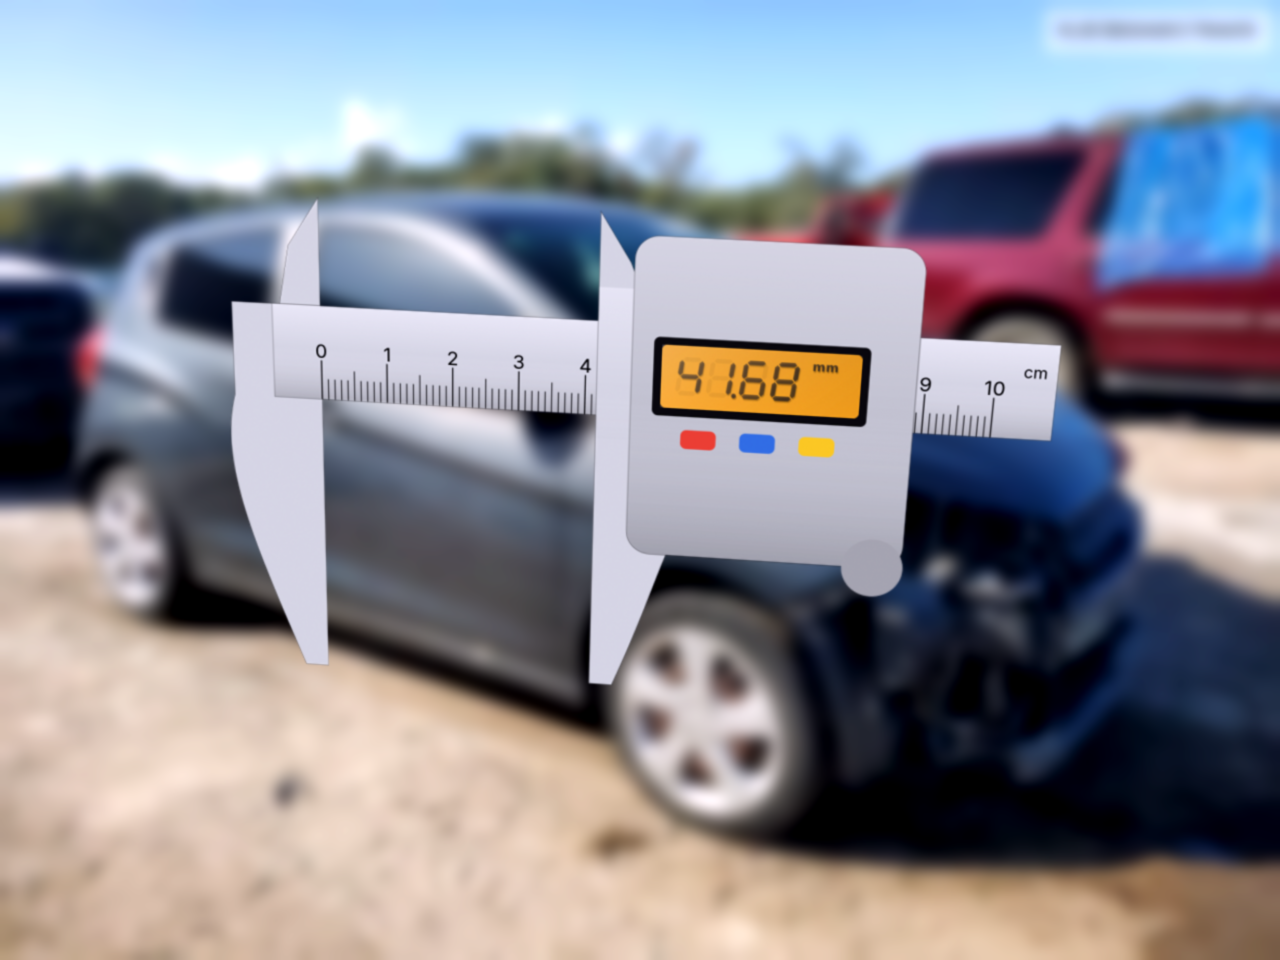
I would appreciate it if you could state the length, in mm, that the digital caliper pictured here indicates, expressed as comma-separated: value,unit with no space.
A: 41.68,mm
